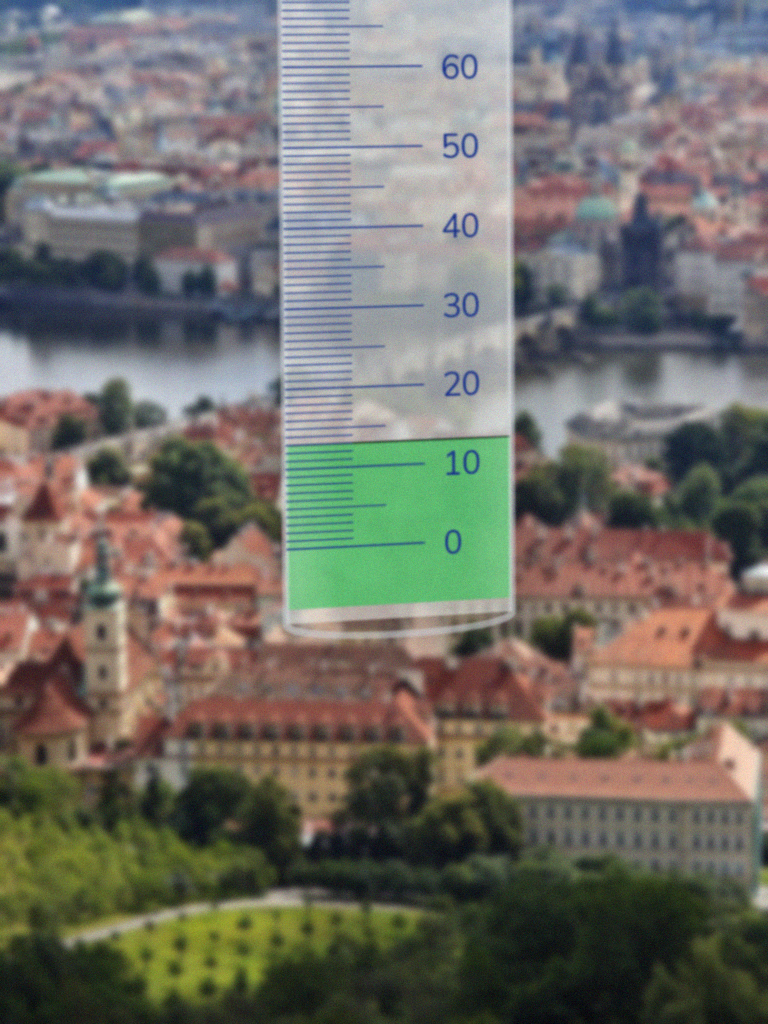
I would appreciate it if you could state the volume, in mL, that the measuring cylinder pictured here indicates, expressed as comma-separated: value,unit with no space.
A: 13,mL
